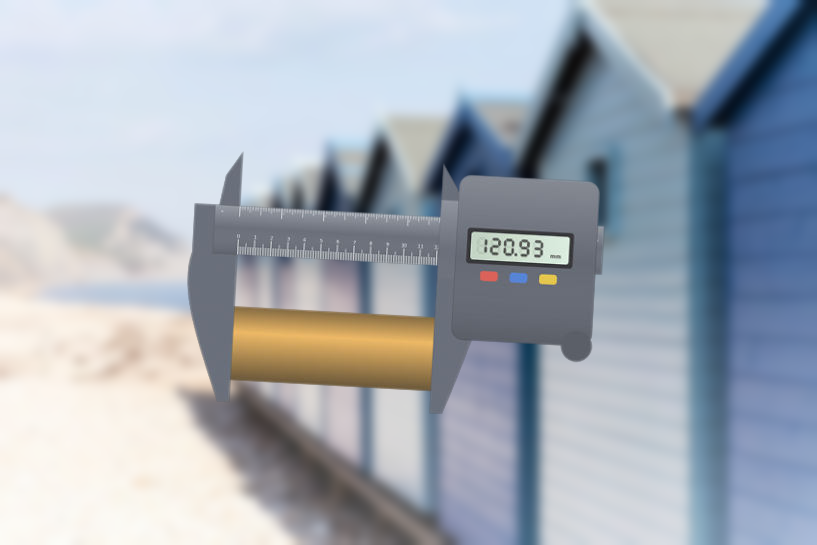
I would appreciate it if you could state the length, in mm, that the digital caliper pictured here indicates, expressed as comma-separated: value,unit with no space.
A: 120.93,mm
